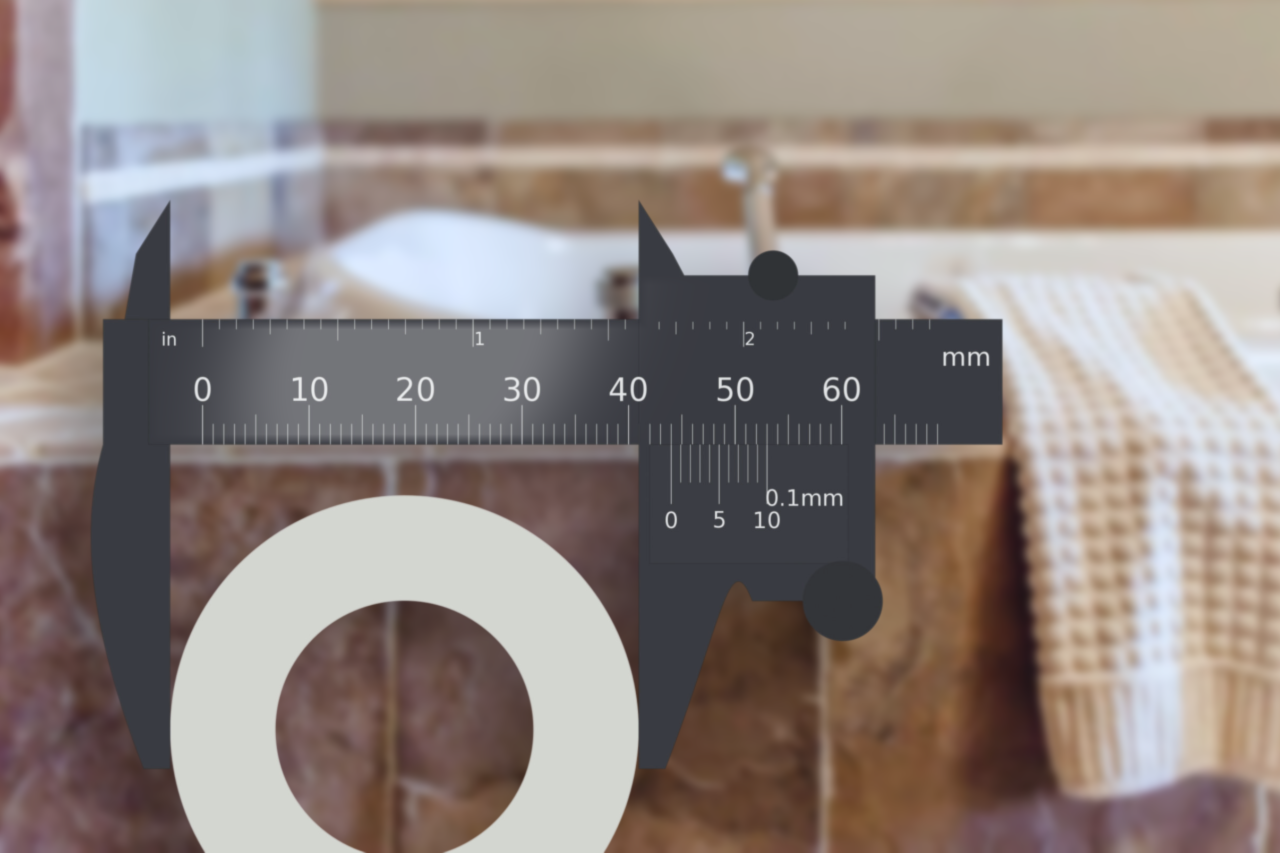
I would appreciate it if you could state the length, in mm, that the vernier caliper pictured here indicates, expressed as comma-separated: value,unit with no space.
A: 44.0,mm
